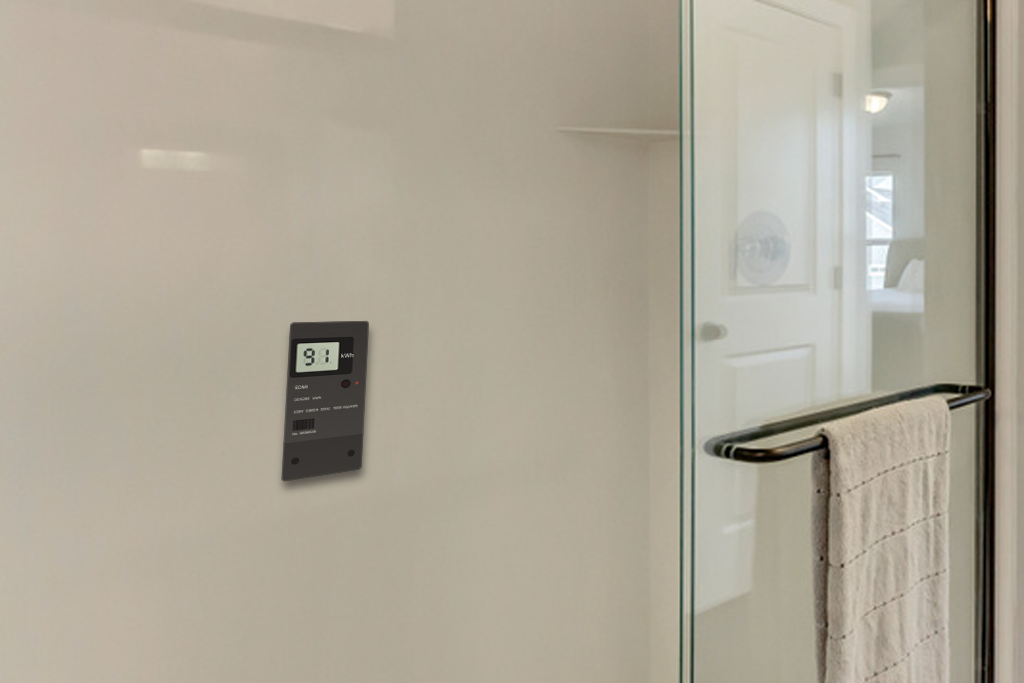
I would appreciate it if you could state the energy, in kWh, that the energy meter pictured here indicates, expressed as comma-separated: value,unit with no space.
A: 91,kWh
